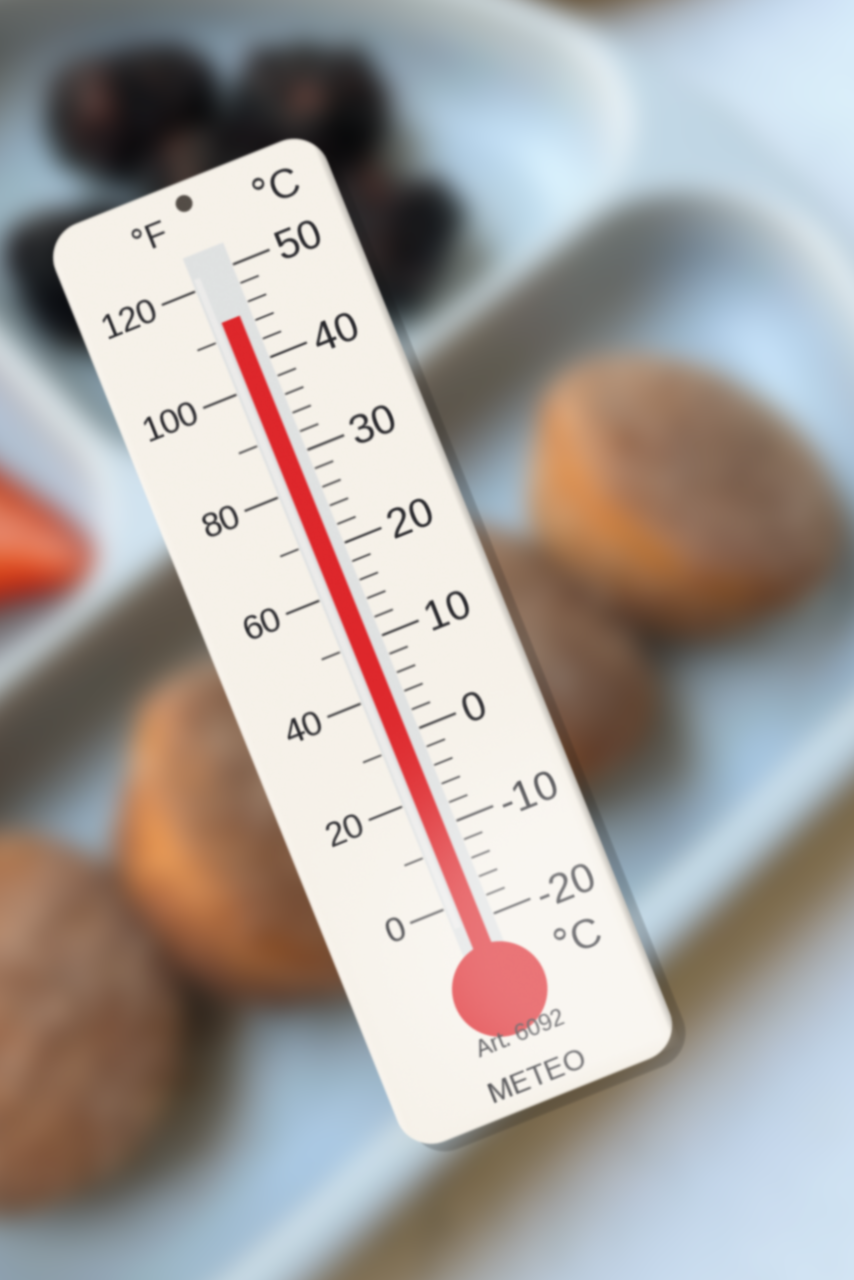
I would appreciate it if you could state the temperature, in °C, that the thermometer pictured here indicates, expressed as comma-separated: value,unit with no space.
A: 45,°C
